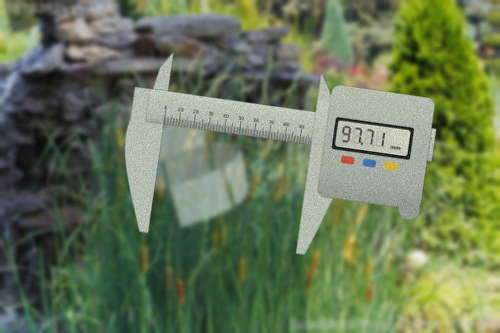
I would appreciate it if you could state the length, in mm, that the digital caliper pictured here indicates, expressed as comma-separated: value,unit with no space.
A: 97.71,mm
